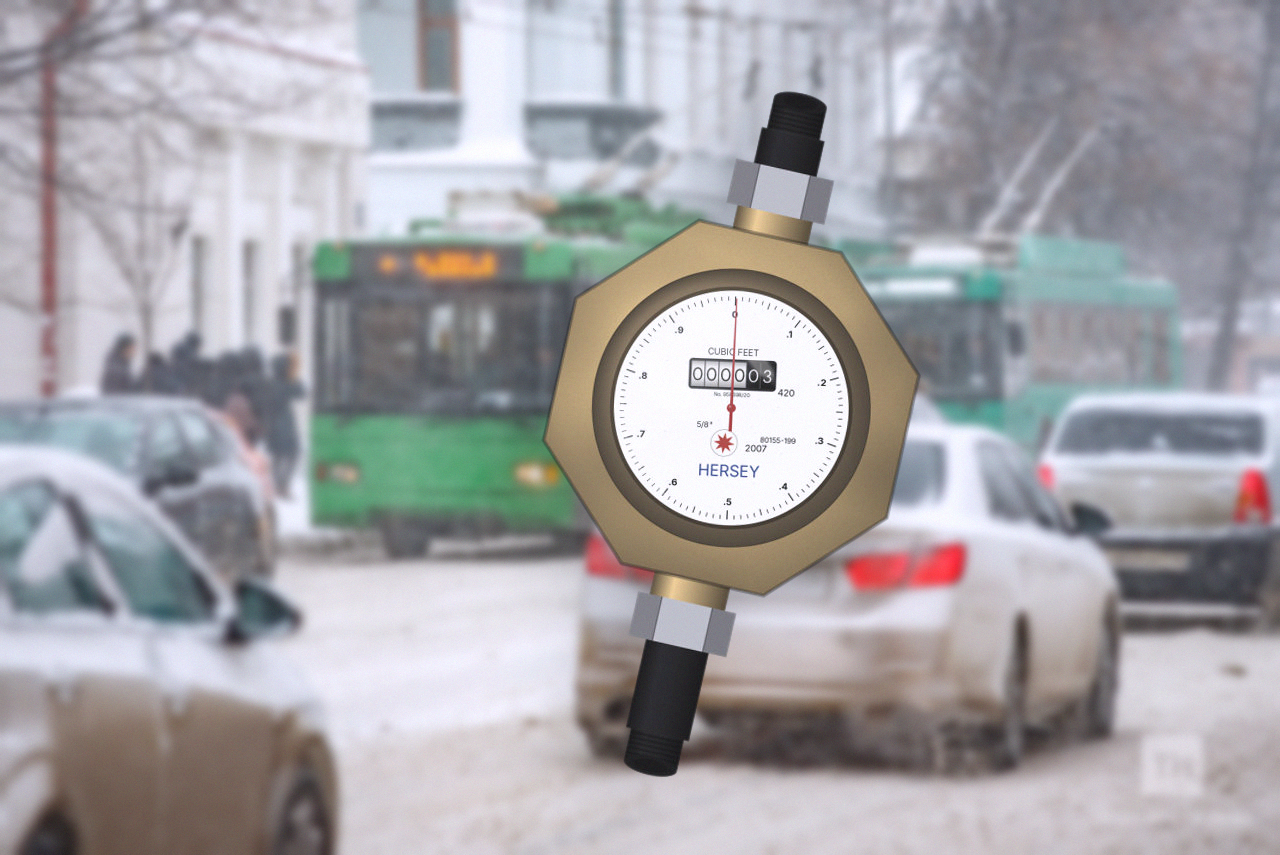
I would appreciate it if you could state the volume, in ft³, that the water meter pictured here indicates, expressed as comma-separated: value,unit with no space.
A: 3.00,ft³
